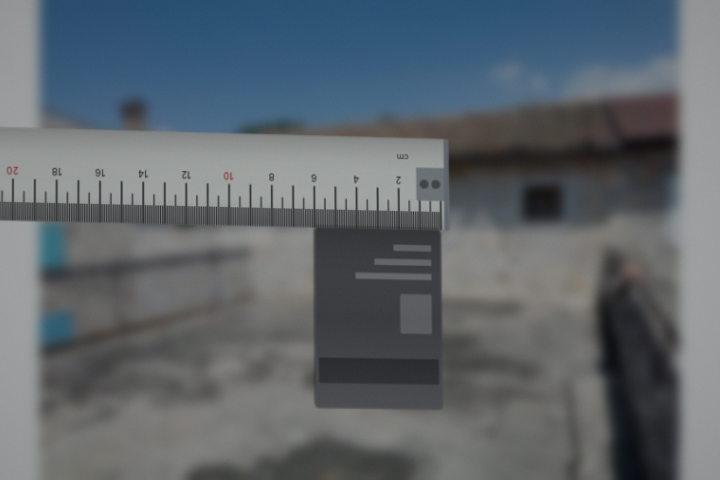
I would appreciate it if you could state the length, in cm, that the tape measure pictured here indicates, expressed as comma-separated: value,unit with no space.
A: 6,cm
